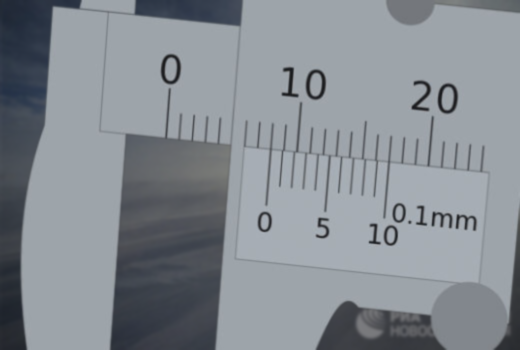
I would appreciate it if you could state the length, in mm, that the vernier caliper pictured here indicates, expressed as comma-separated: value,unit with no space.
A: 8.0,mm
